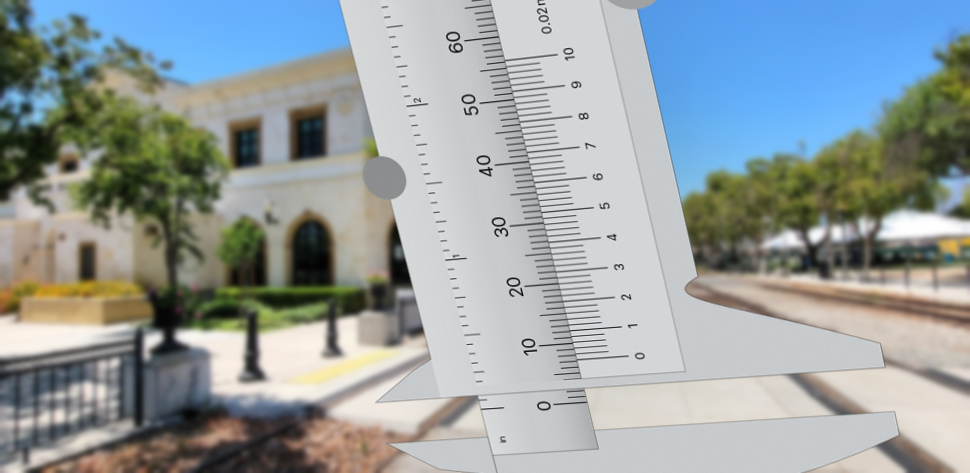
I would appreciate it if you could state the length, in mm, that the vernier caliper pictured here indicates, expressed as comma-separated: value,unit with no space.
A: 7.2,mm
